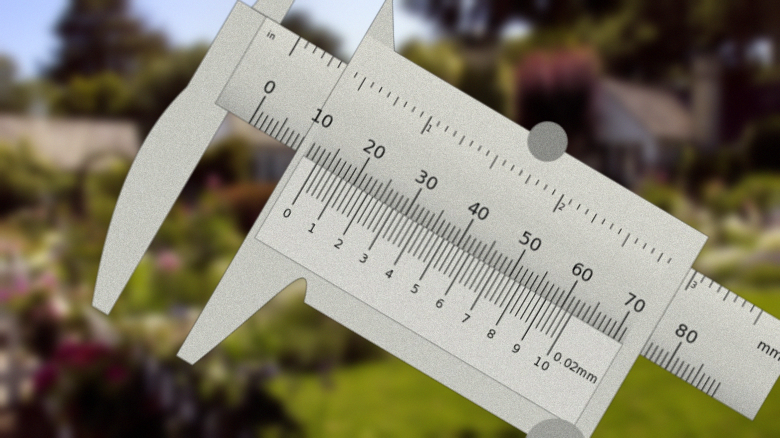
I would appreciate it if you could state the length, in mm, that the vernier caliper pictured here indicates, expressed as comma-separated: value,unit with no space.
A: 13.0,mm
